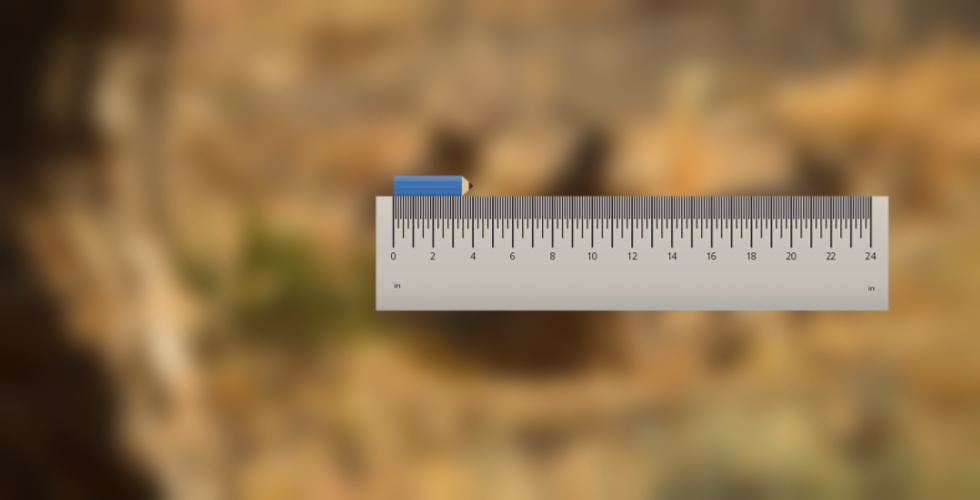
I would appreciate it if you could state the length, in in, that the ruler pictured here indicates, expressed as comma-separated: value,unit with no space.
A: 4,in
